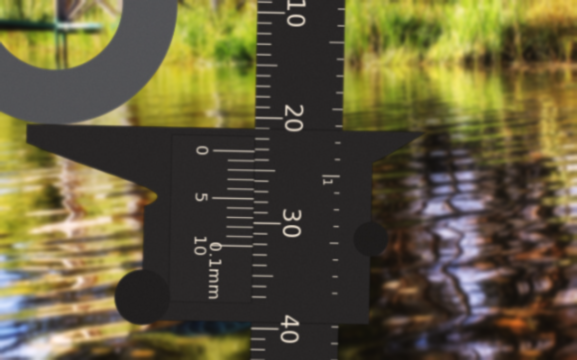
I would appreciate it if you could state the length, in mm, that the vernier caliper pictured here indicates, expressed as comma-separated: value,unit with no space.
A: 23.2,mm
